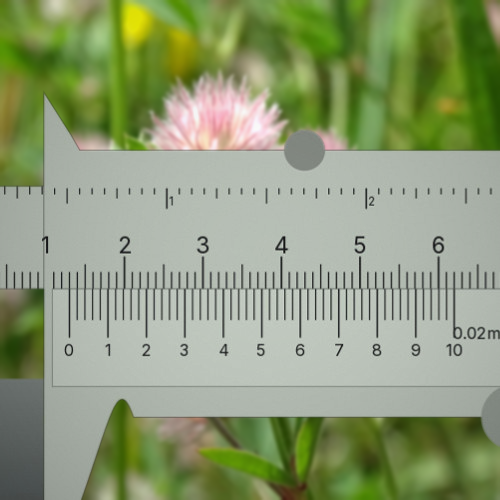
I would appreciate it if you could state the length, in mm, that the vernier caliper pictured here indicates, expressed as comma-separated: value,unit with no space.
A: 13.0,mm
